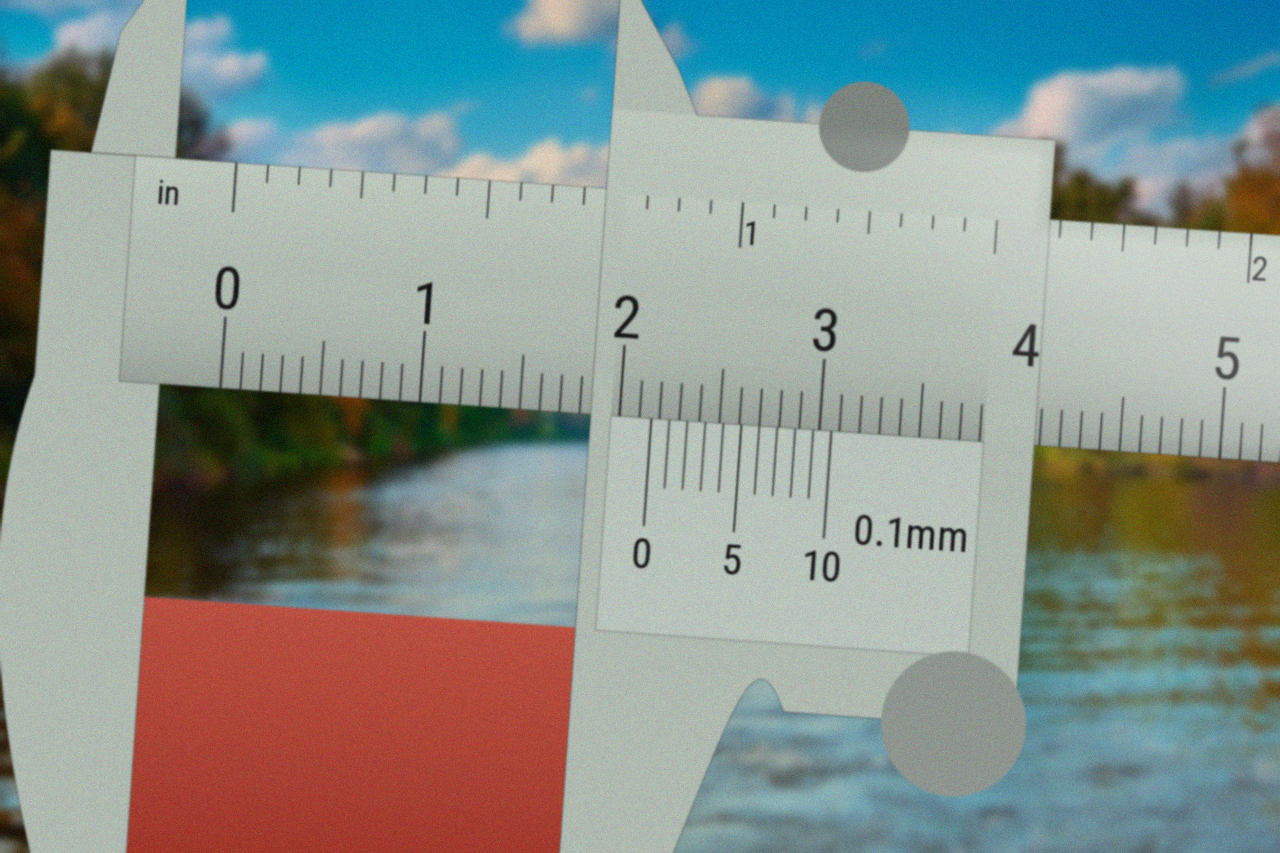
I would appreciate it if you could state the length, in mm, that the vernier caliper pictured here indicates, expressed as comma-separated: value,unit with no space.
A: 21.6,mm
